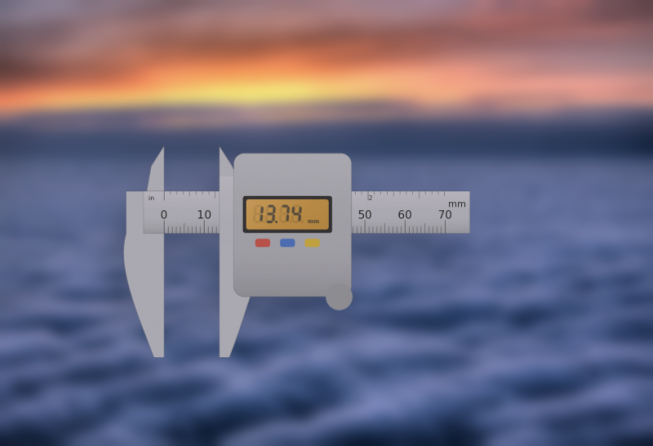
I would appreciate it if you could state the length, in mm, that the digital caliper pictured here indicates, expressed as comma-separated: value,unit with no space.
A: 13.74,mm
